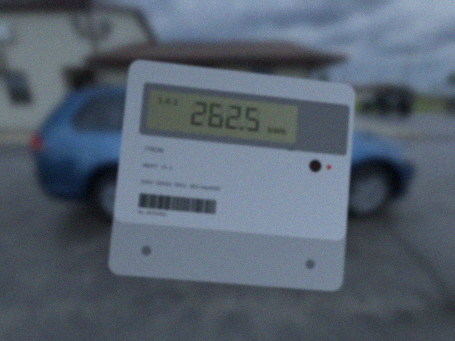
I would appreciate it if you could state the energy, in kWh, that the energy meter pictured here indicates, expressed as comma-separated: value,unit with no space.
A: 262.5,kWh
